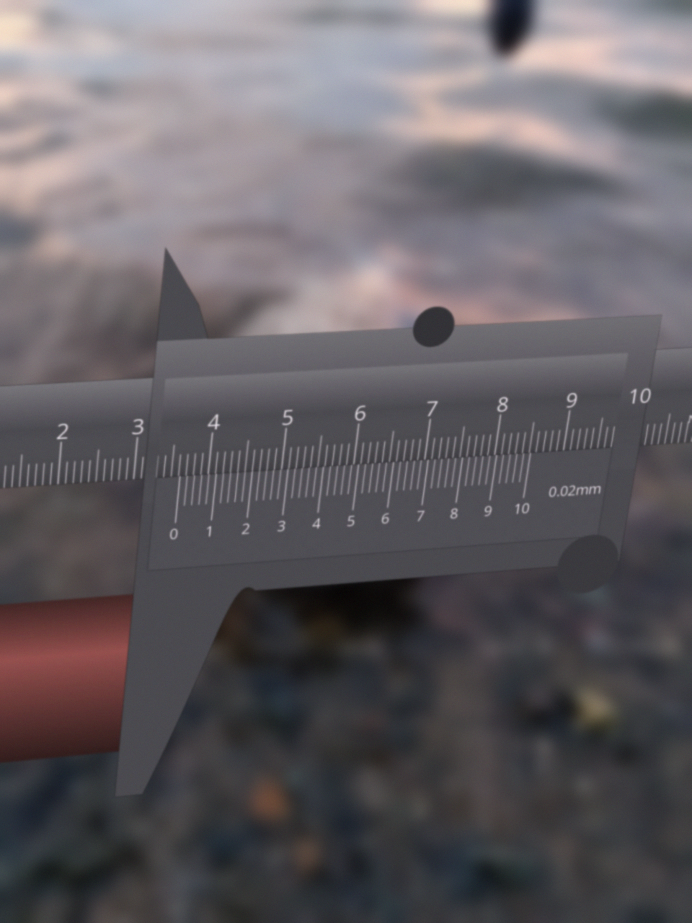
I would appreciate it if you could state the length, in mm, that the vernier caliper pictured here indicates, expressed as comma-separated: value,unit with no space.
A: 36.2,mm
